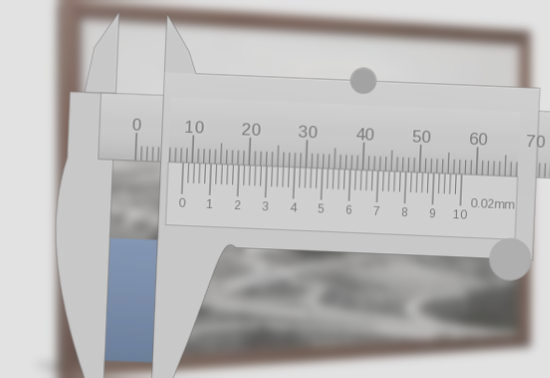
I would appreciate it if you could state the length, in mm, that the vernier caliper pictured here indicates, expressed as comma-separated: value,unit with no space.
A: 8.4,mm
